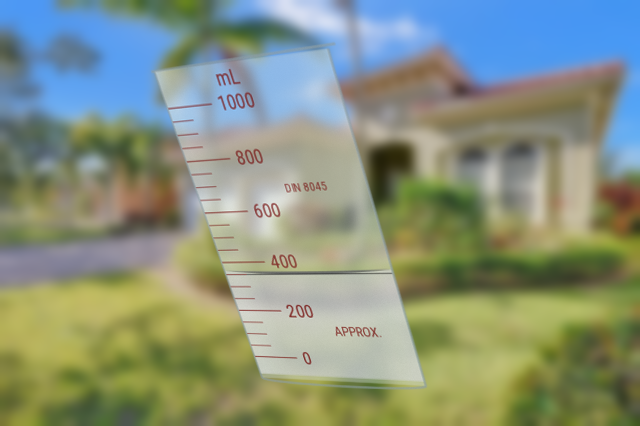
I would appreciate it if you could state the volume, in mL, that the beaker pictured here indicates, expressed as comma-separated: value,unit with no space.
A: 350,mL
